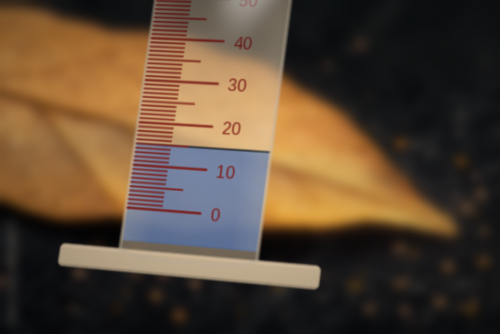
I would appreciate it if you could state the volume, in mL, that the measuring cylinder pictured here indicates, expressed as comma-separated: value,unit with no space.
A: 15,mL
